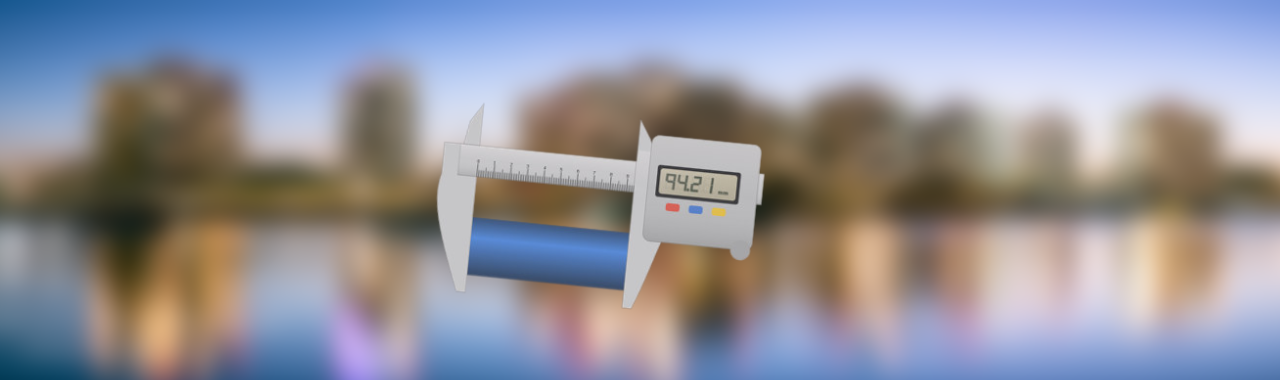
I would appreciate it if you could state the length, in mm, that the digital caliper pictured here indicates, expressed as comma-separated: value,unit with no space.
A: 94.21,mm
